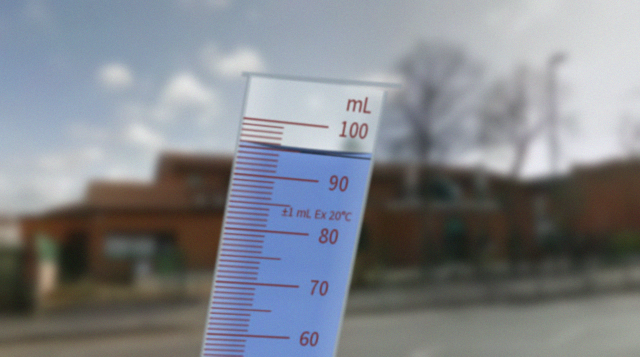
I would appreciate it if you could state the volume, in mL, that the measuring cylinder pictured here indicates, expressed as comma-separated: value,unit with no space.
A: 95,mL
